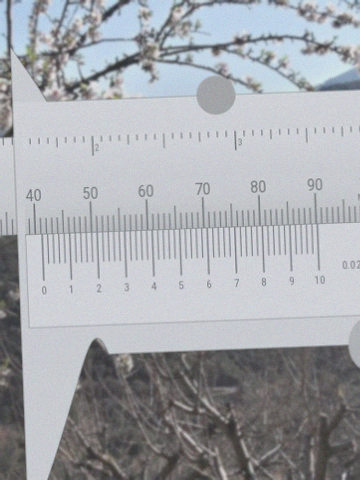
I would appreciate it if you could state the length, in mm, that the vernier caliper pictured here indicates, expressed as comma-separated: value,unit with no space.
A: 41.2,mm
